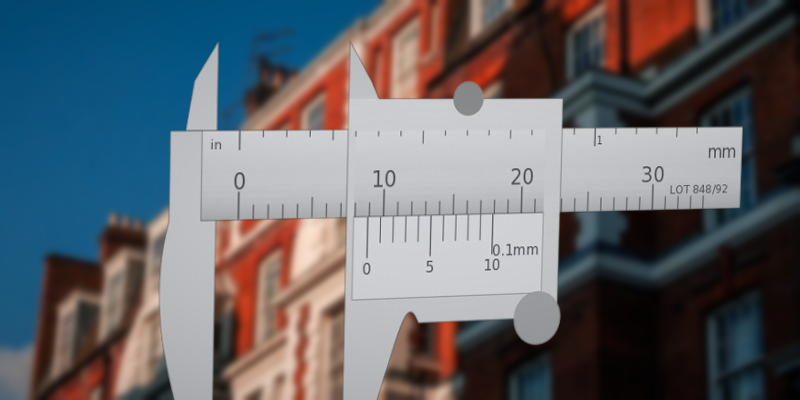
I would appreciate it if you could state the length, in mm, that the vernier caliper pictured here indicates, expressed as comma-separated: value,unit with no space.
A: 8.9,mm
